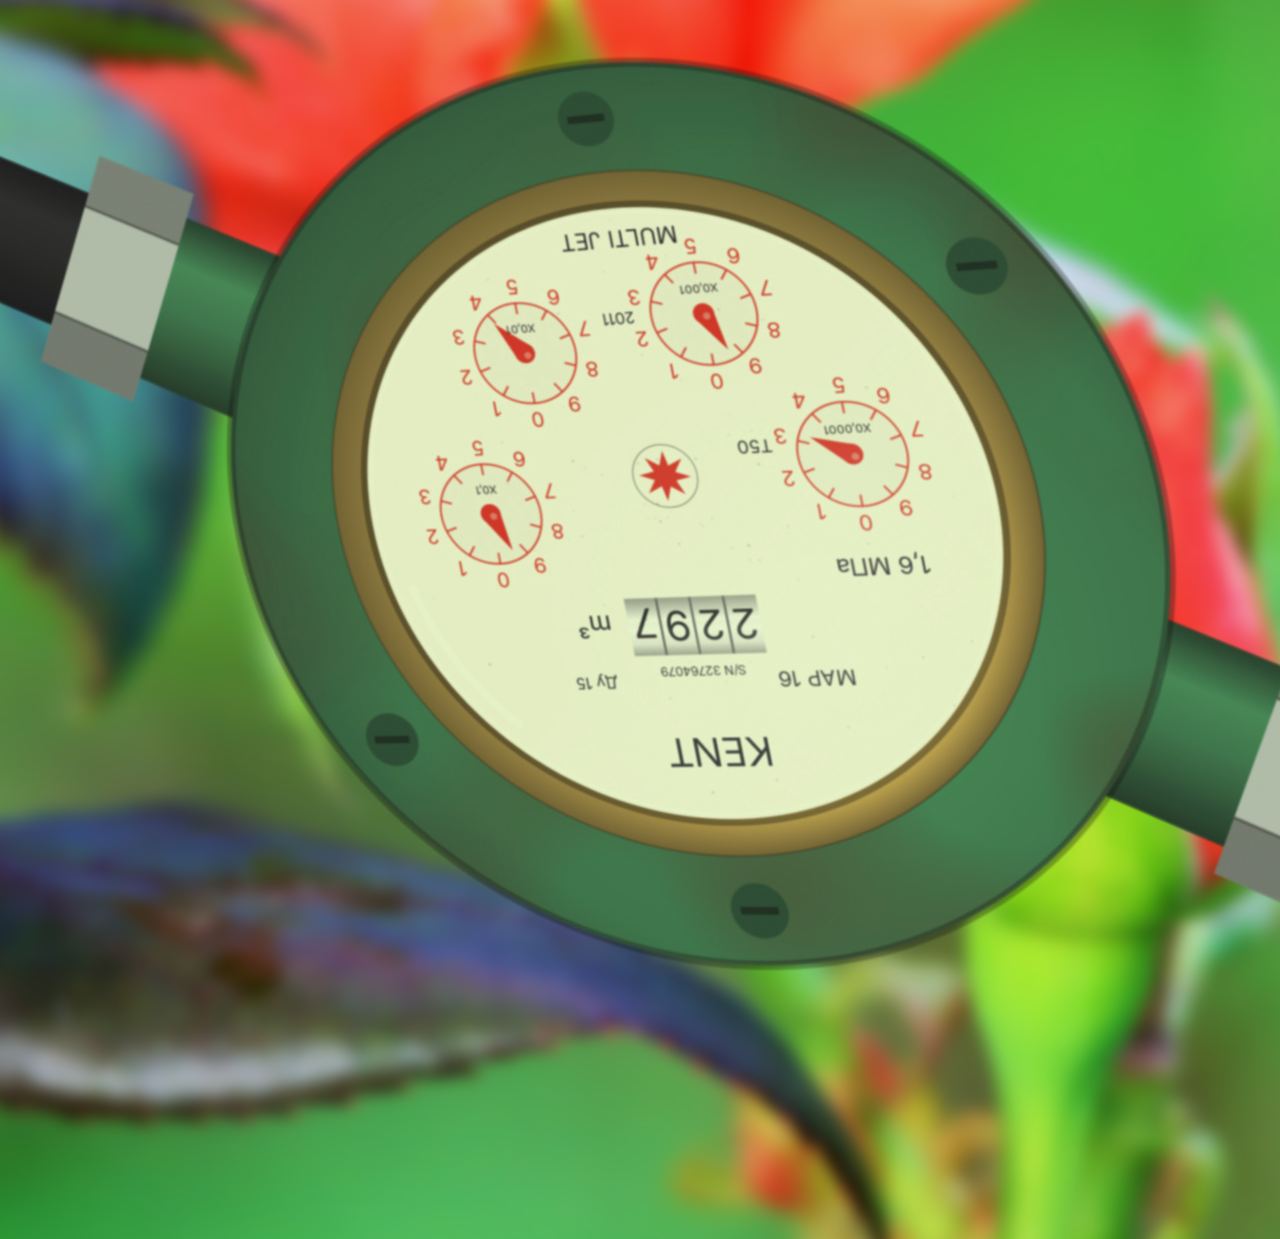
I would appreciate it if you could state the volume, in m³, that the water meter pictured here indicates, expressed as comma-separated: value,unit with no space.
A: 2296.9393,m³
